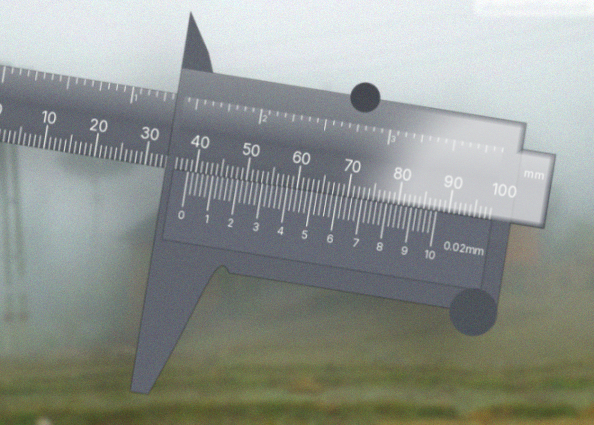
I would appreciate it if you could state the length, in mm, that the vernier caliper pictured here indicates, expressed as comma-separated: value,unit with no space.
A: 38.5,mm
